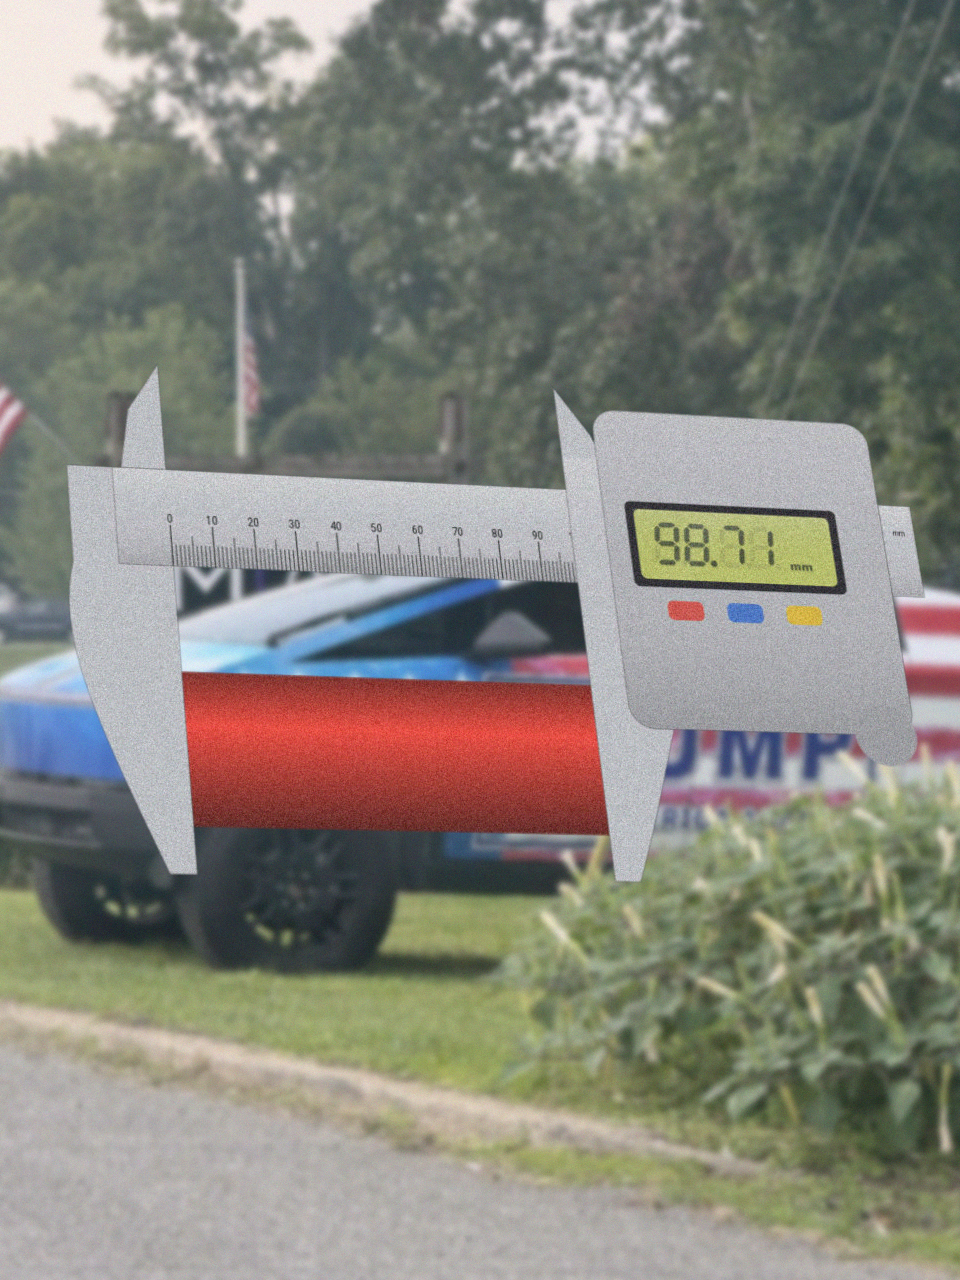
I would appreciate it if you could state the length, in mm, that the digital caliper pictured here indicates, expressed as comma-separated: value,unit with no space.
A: 98.71,mm
